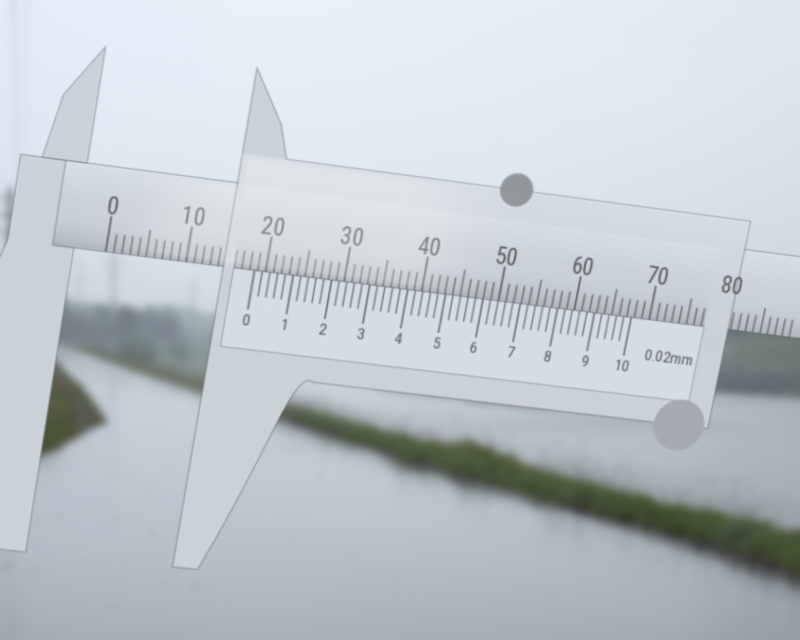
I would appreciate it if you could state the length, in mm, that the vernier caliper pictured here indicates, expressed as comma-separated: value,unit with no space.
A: 18.6,mm
